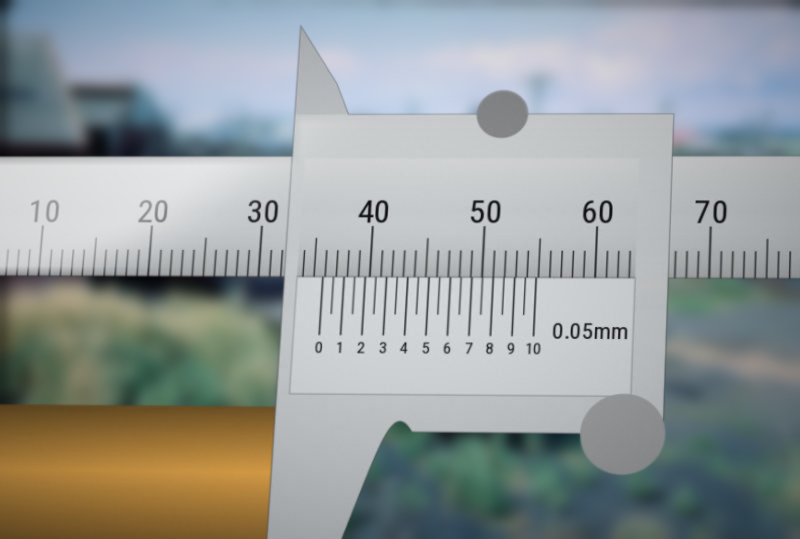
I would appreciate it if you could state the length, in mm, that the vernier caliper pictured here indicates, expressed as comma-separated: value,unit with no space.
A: 35.8,mm
